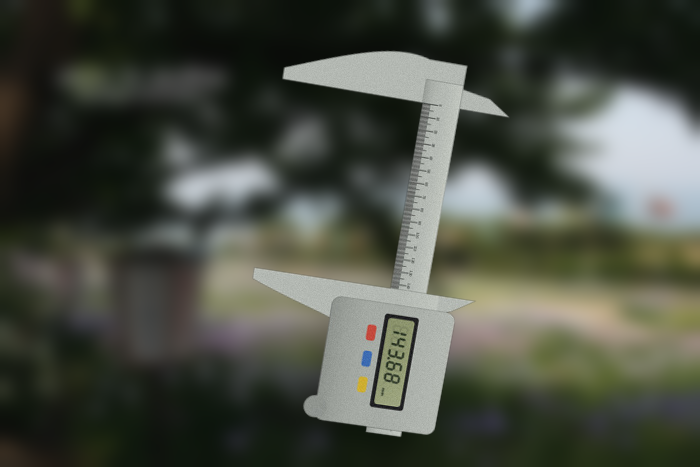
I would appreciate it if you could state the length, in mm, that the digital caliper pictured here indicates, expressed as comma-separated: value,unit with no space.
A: 143.68,mm
